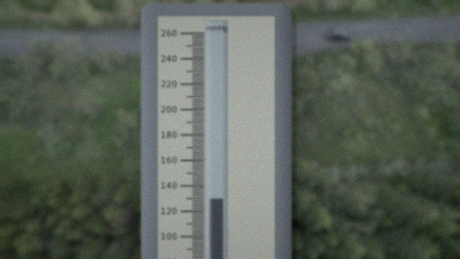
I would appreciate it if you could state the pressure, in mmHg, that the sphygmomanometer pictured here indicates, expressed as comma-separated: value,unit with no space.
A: 130,mmHg
